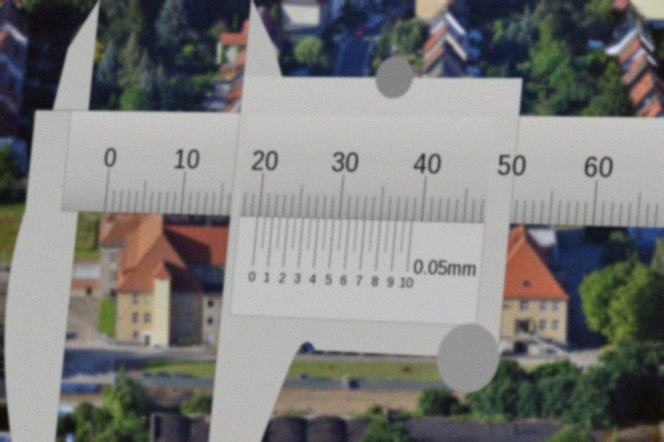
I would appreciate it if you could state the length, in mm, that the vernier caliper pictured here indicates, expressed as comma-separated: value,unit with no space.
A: 19.8,mm
